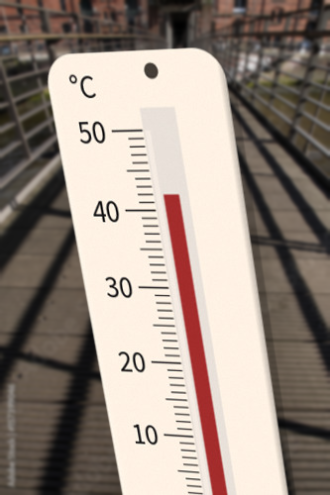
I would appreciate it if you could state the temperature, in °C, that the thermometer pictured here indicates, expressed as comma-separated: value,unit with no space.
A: 42,°C
